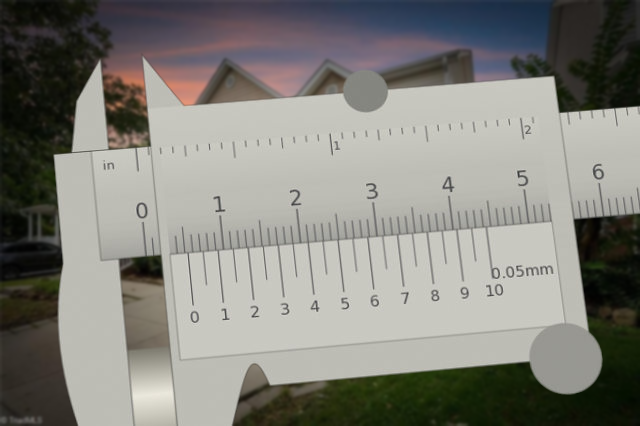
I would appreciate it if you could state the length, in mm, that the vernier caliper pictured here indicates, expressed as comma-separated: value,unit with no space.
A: 5.4,mm
